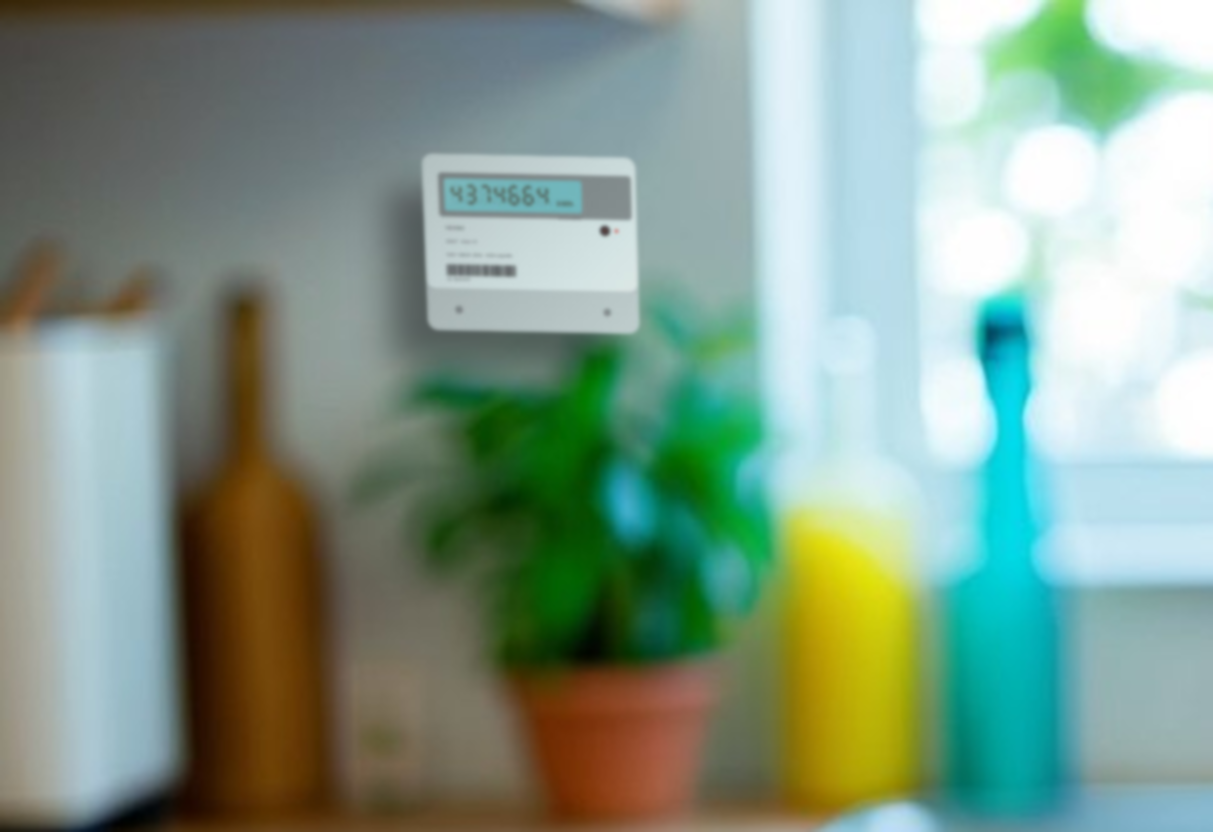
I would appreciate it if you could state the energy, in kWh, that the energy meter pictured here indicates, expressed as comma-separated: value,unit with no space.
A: 4374664,kWh
